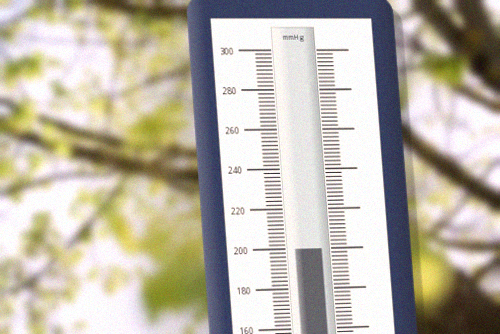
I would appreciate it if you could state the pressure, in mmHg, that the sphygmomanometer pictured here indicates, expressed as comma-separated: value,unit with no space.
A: 200,mmHg
